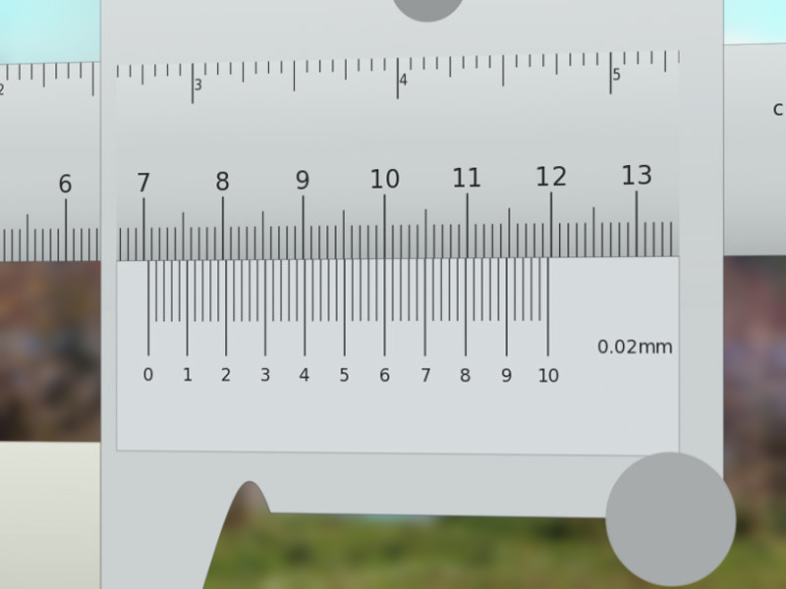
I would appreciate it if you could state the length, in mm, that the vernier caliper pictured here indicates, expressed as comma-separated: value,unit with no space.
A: 70.6,mm
